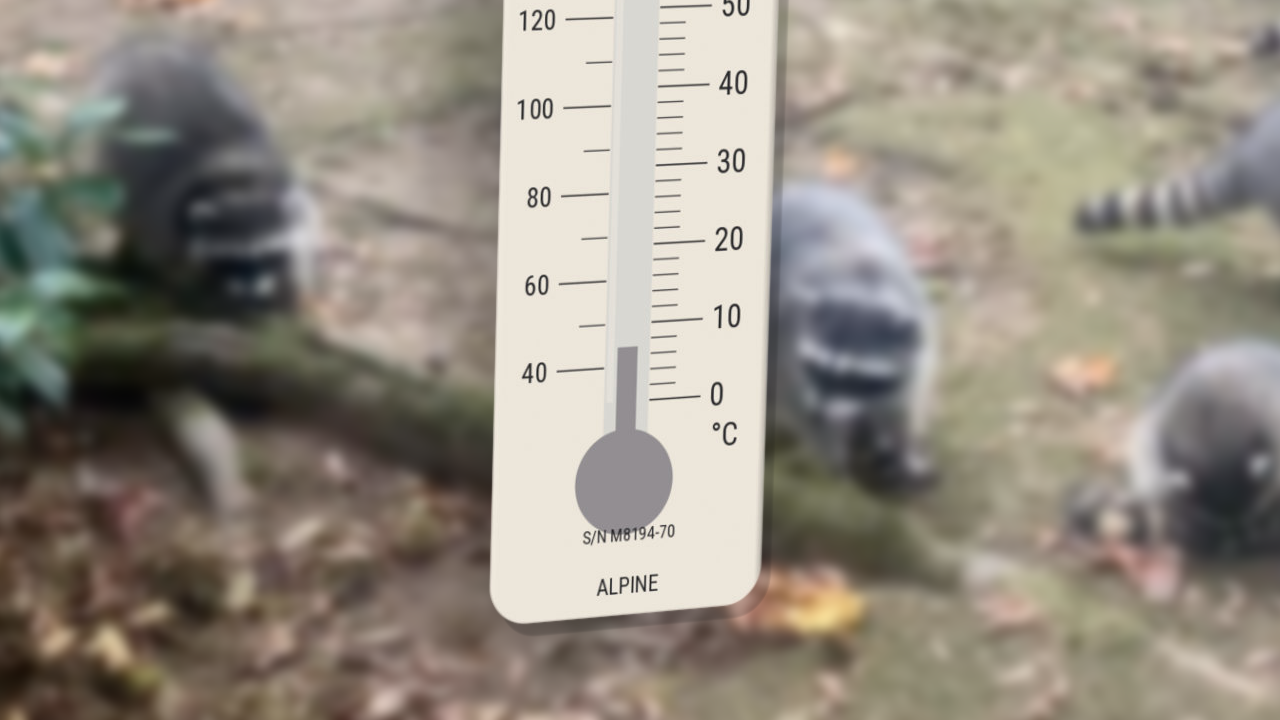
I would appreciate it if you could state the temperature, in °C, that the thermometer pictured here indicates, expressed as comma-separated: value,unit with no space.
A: 7,°C
